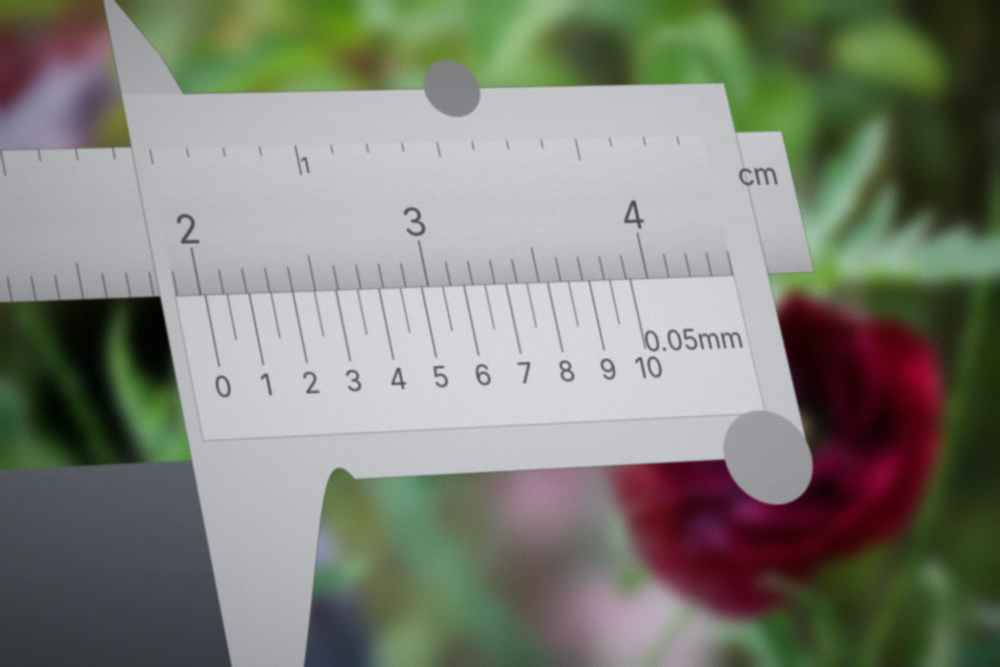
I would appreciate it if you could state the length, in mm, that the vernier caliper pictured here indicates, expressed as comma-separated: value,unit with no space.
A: 20.2,mm
